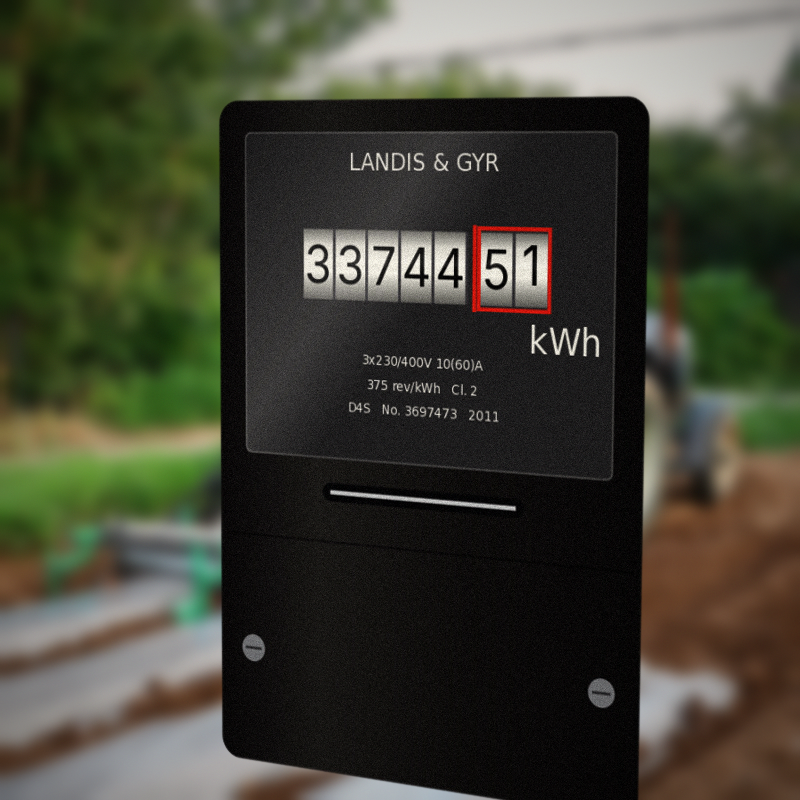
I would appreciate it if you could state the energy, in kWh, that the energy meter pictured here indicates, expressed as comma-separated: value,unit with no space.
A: 33744.51,kWh
